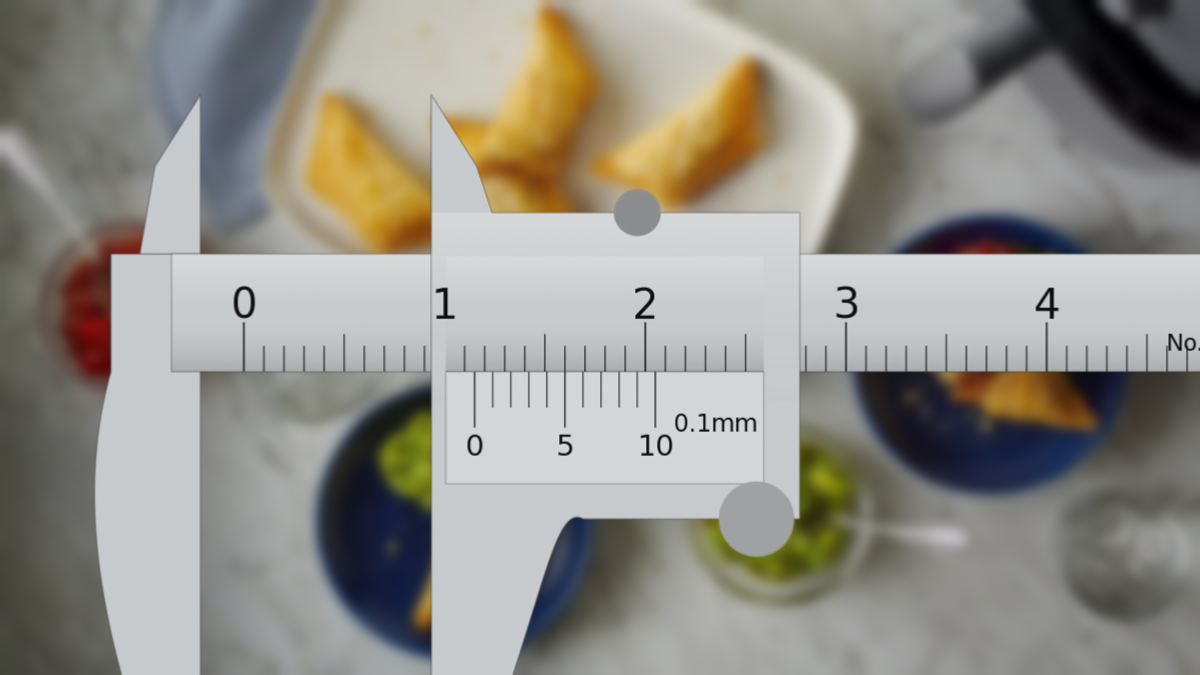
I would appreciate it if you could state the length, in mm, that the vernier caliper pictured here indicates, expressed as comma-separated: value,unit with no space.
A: 11.5,mm
